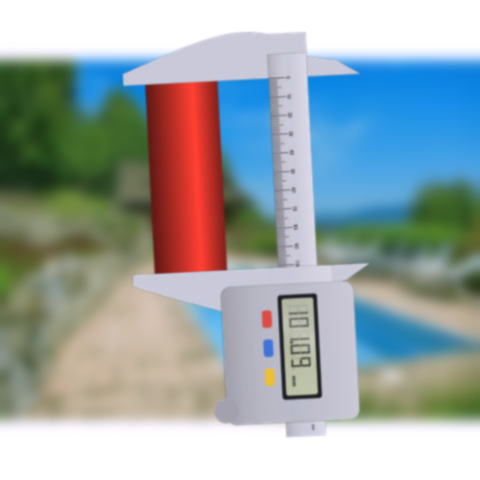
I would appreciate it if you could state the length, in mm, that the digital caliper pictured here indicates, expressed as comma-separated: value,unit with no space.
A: 101.09,mm
